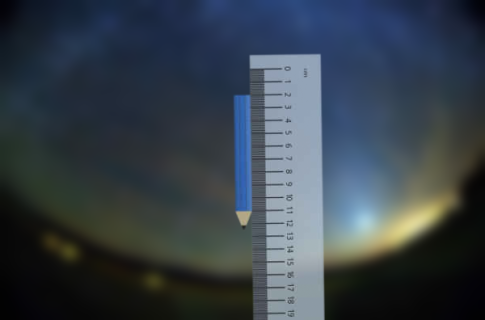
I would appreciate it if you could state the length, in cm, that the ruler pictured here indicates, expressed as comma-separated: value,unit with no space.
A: 10.5,cm
